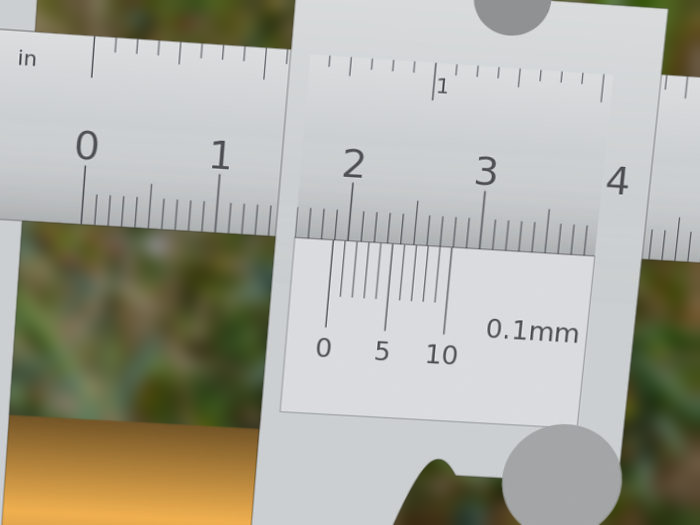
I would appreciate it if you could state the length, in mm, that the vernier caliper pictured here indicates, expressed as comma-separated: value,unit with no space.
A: 18.9,mm
